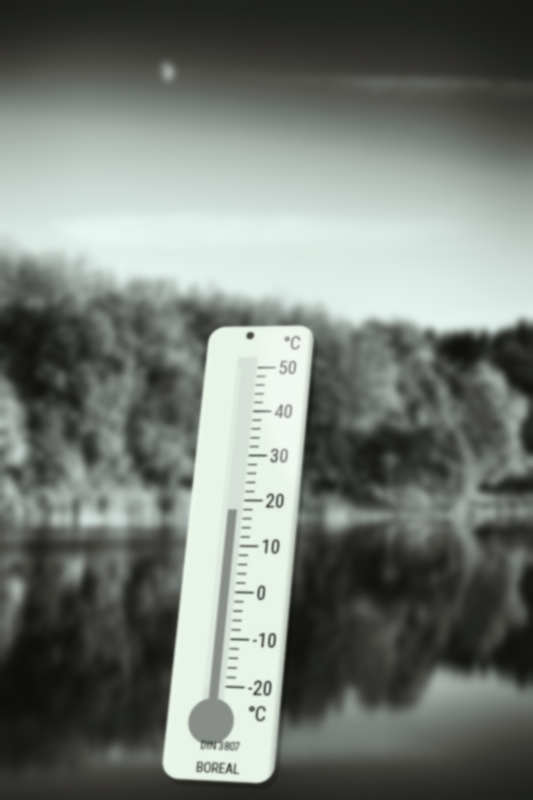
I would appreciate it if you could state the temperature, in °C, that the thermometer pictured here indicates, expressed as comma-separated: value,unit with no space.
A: 18,°C
